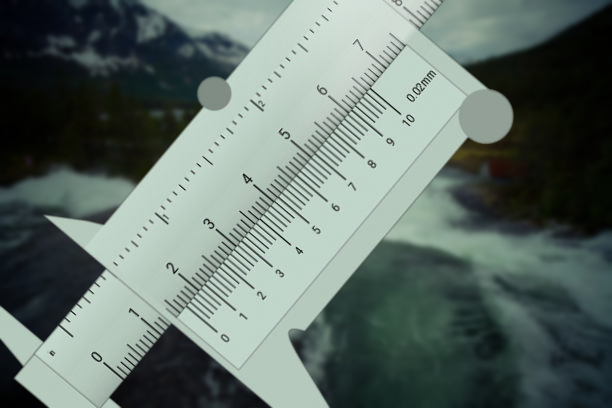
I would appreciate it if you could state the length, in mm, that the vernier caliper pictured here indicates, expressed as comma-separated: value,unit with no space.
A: 16.6,mm
